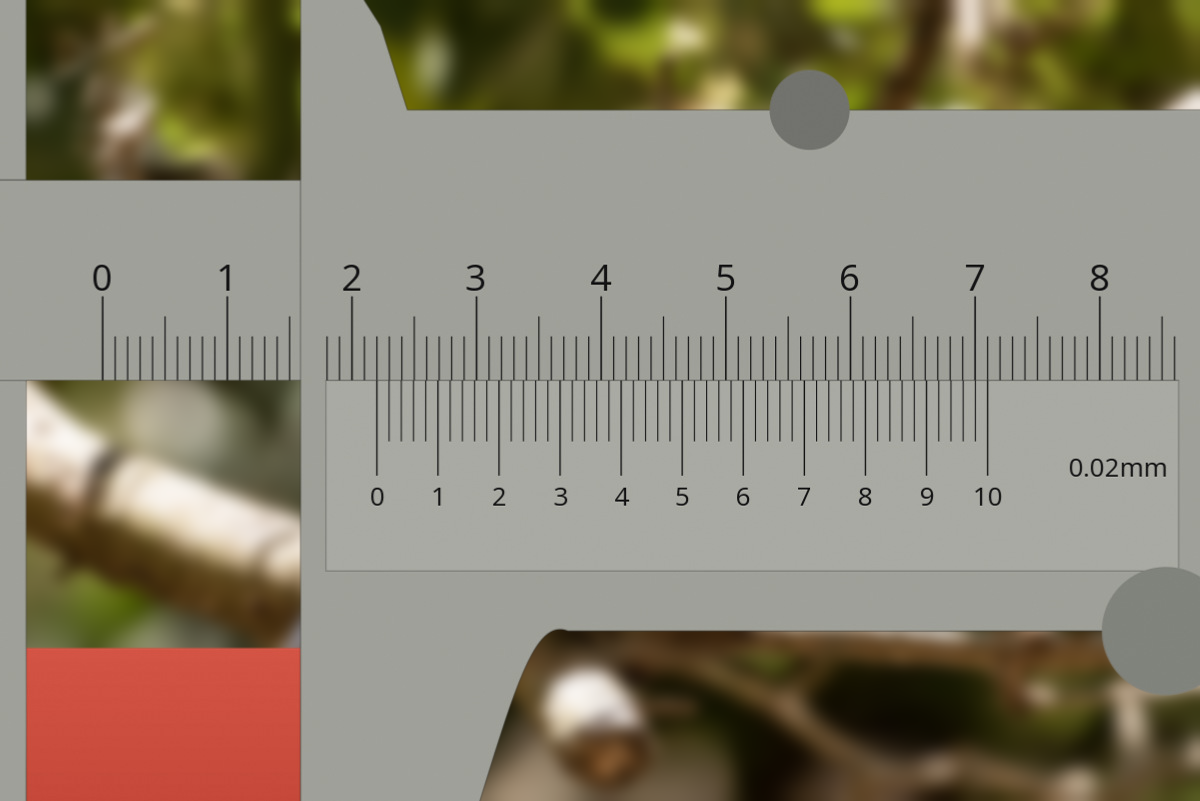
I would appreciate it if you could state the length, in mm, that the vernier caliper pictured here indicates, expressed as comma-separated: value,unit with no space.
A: 22.0,mm
